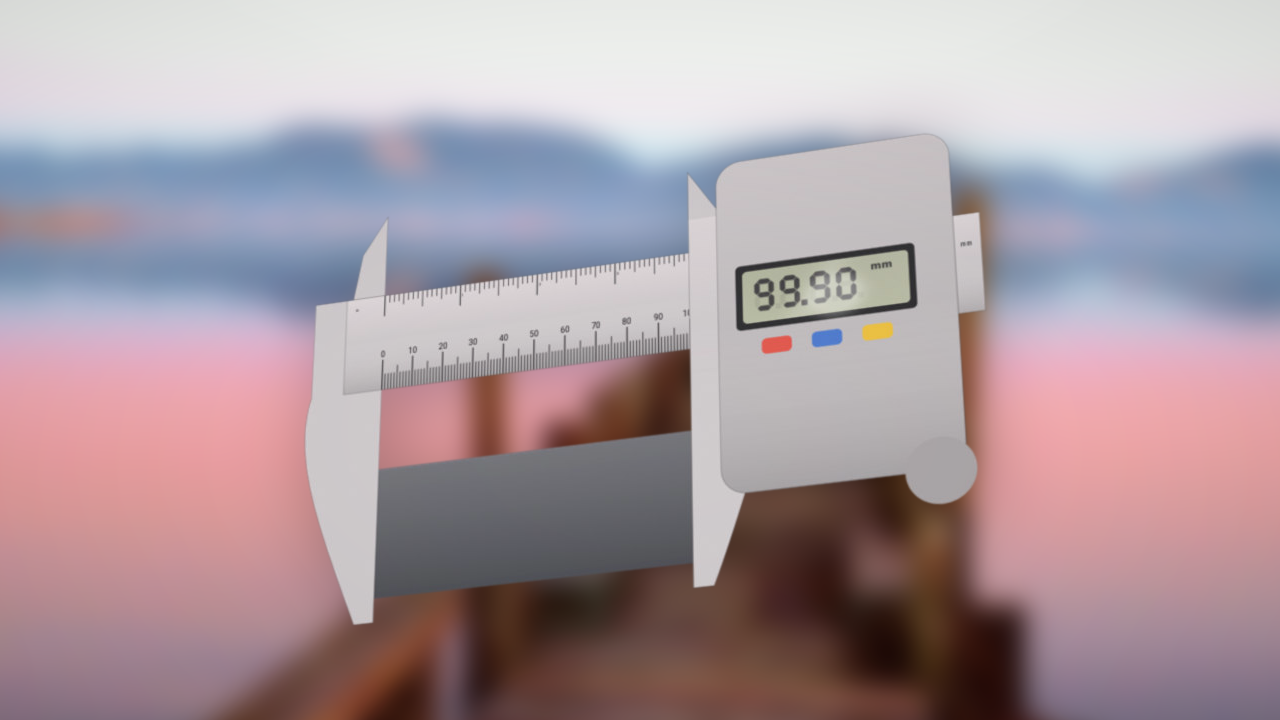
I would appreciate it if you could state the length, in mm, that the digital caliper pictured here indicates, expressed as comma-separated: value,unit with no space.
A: 99.90,mm
